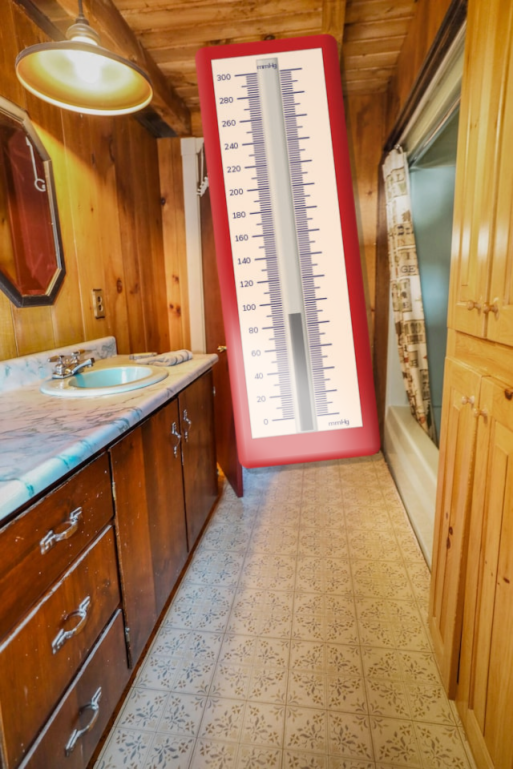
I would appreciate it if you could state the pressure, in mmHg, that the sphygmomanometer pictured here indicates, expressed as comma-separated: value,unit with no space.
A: 90,mmHg
